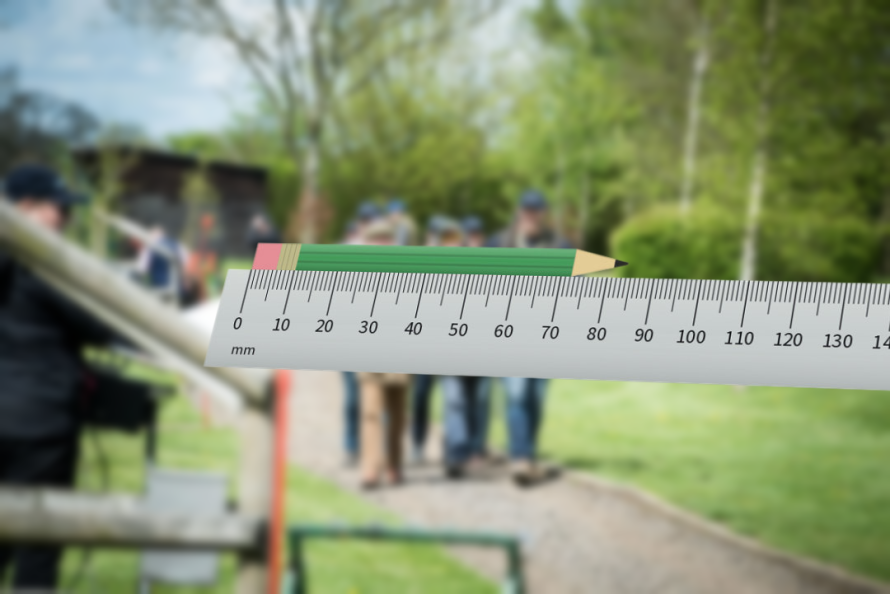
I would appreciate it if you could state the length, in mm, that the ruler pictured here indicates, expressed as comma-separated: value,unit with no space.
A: 84,mm
